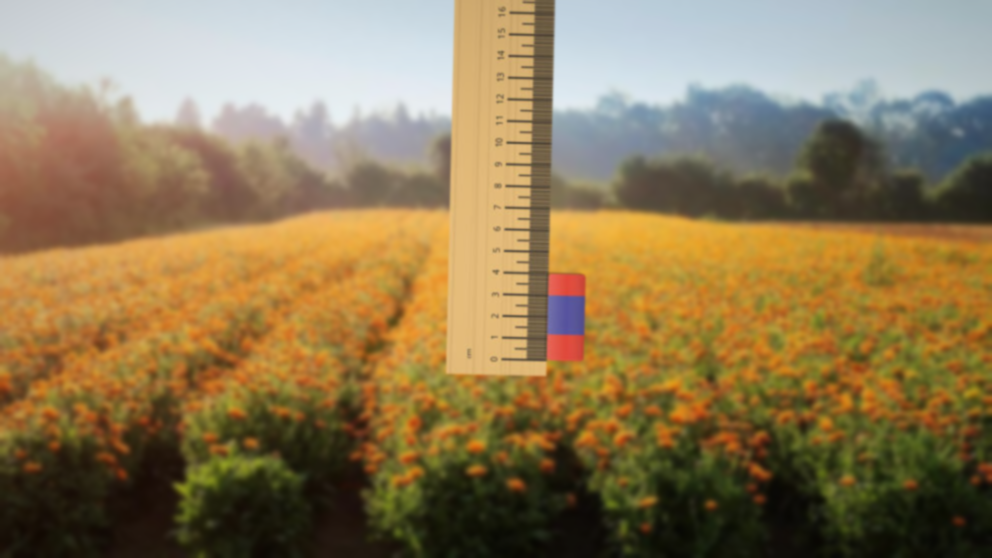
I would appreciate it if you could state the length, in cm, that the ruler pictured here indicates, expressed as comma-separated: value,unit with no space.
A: 4,cm
